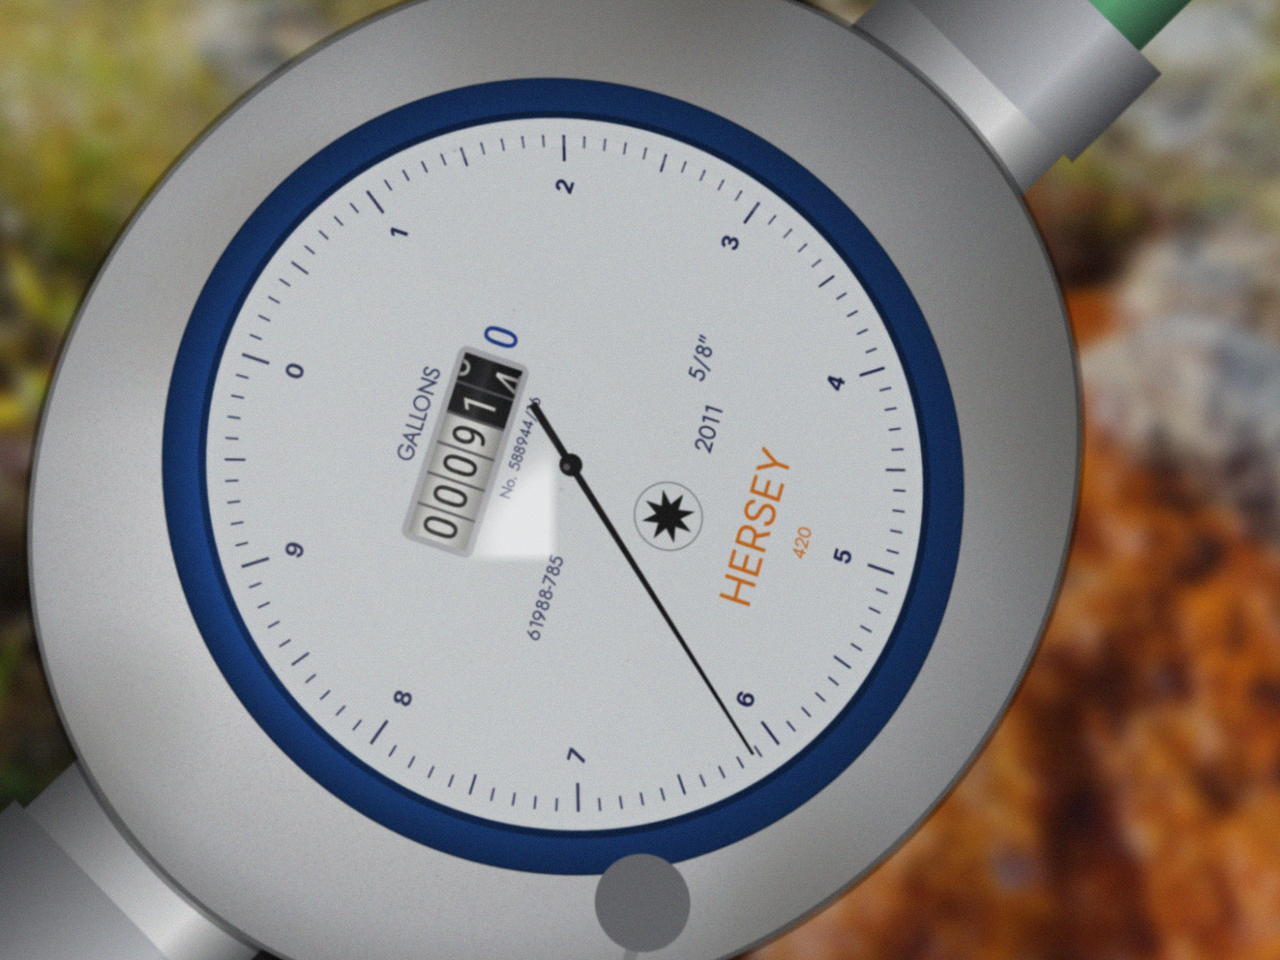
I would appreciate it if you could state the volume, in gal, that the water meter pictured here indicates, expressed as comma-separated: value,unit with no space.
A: 9136.1,gal
